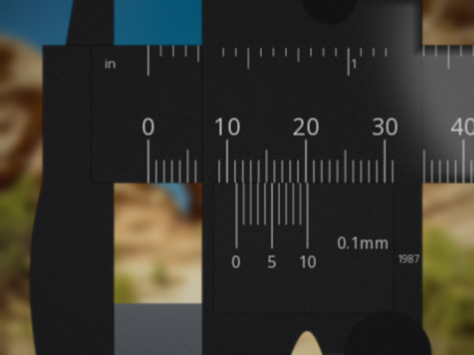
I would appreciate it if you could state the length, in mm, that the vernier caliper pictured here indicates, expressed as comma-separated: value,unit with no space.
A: 11.2,mm
